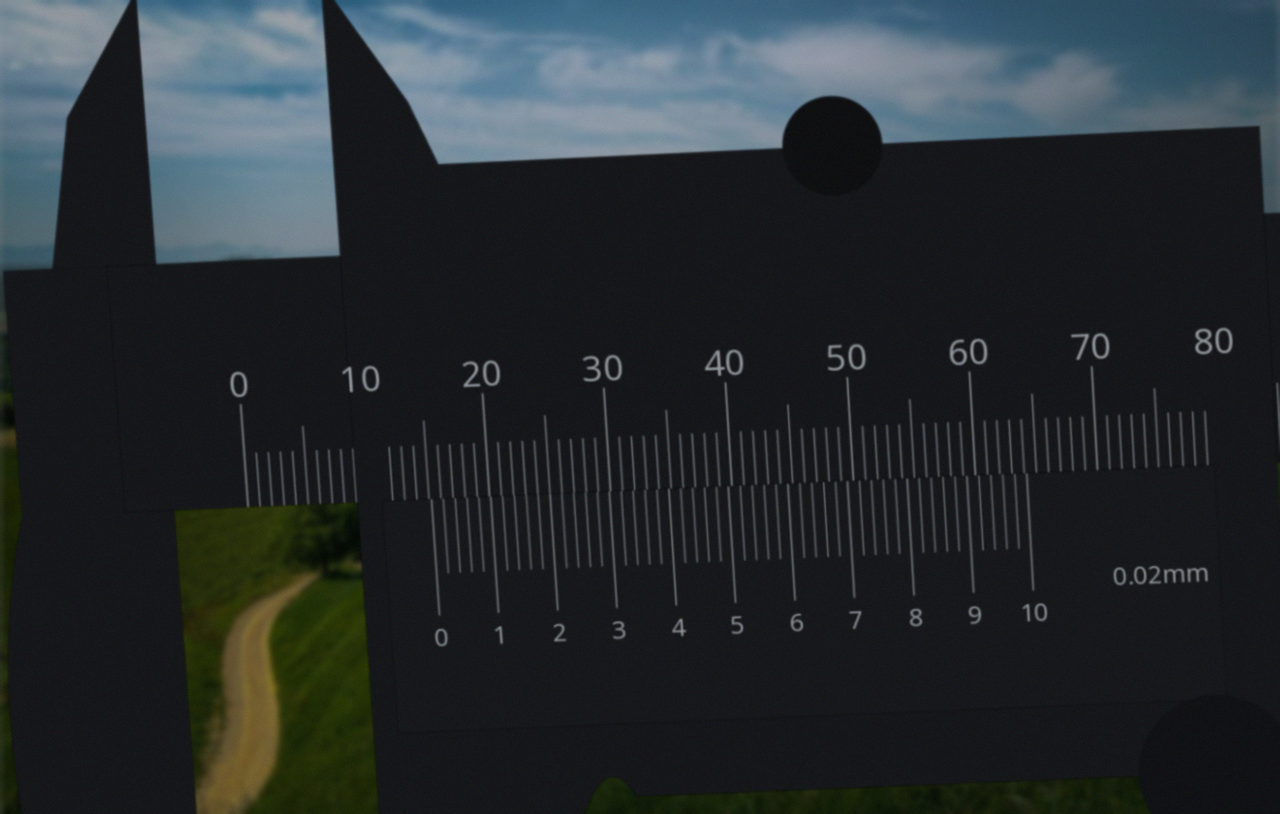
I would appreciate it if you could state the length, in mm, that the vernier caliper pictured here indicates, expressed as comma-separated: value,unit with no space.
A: 15.2,mm
